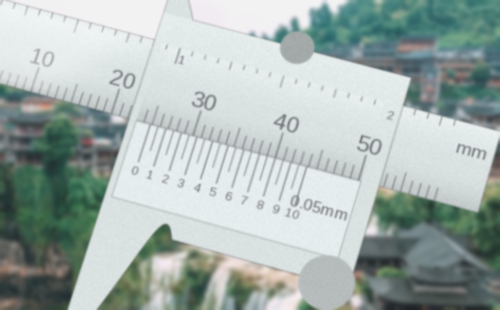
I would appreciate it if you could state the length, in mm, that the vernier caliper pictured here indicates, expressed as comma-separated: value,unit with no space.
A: 24.8,mm
